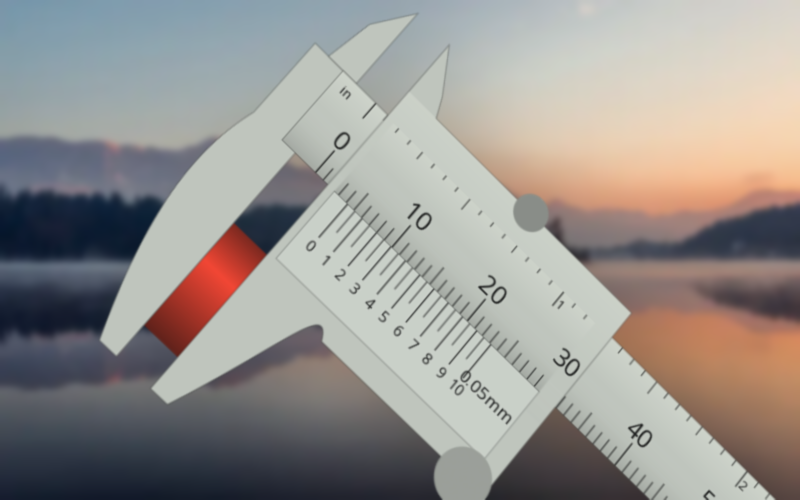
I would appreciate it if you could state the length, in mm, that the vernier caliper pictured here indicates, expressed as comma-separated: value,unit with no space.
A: 4.2,mm
